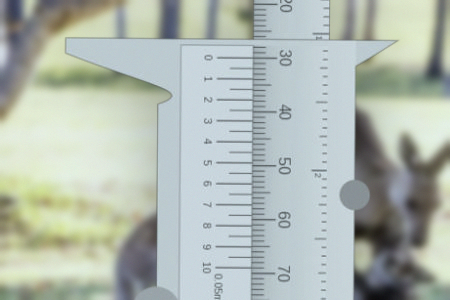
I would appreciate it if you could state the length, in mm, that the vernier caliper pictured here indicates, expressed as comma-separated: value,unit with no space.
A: 30.0,mm
